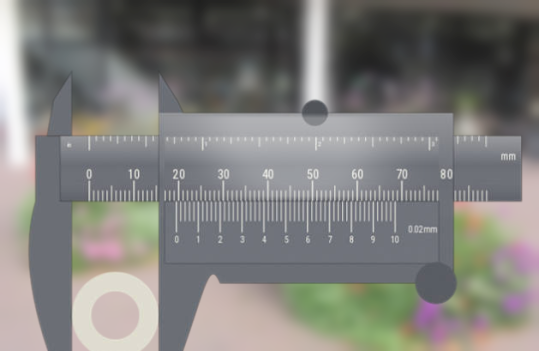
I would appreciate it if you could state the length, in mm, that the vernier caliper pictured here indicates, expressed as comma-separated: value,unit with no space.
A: 19.5,mm
